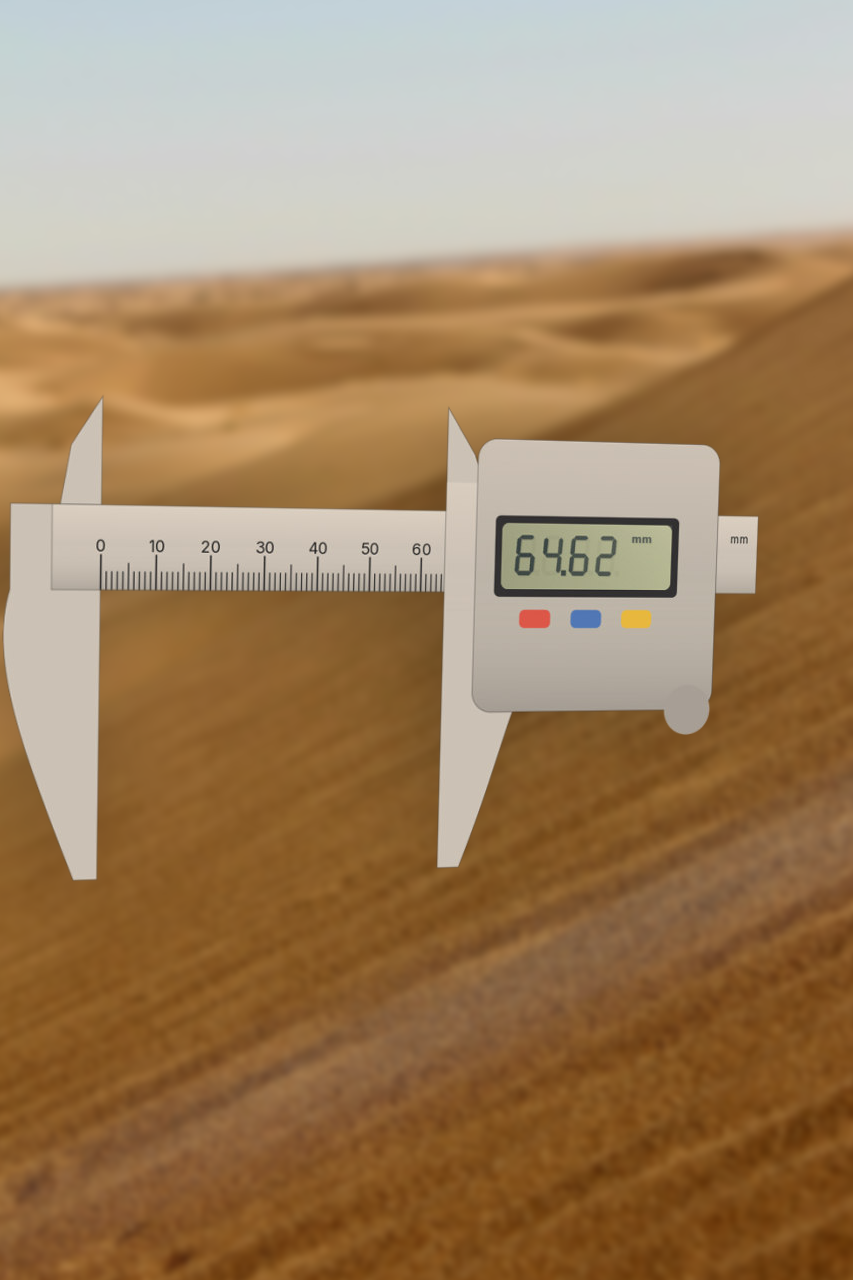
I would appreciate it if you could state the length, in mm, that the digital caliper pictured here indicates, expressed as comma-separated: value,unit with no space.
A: 64.62,mm
